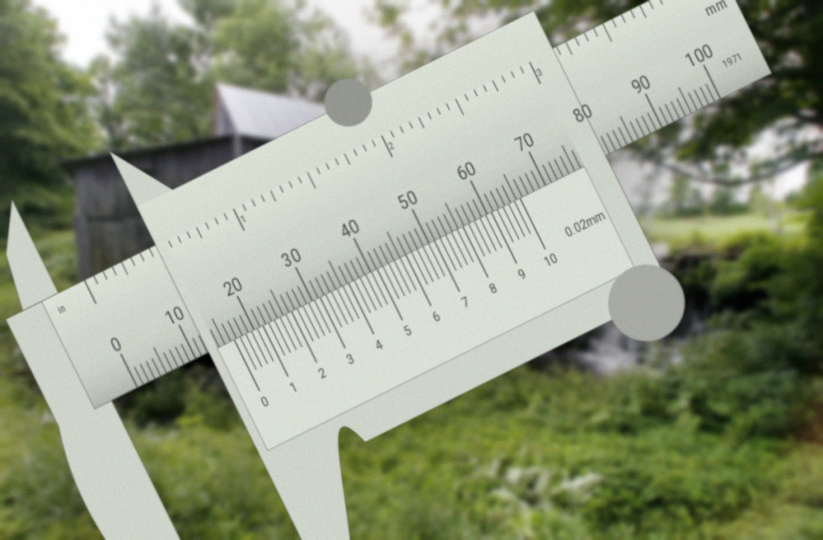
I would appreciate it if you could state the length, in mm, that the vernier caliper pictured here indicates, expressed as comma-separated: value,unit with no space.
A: 16.6,mm
